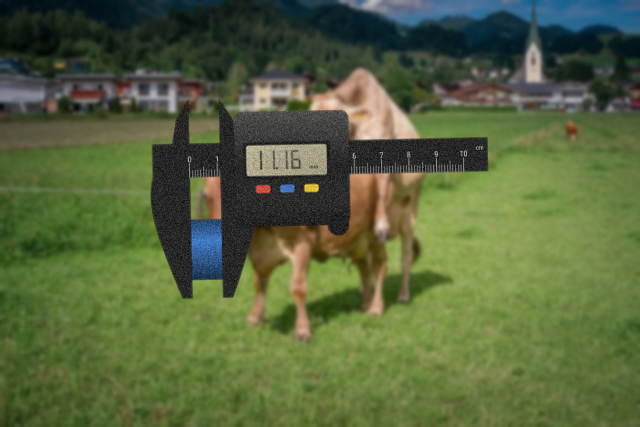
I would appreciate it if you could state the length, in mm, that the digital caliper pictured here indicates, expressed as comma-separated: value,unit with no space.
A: 11.16,mm
